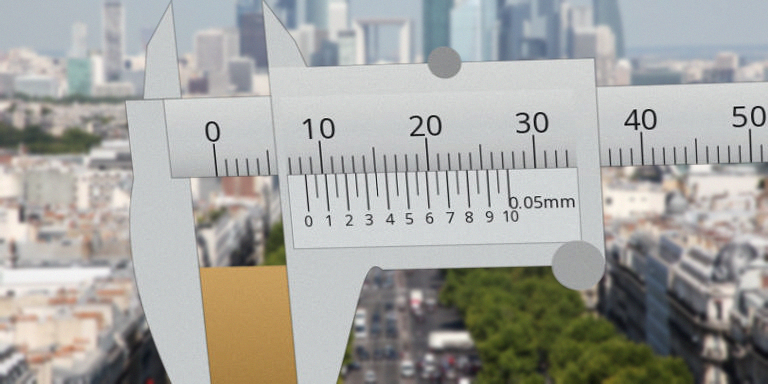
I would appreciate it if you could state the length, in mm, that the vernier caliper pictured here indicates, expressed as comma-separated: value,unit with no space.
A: 8.4,mm
